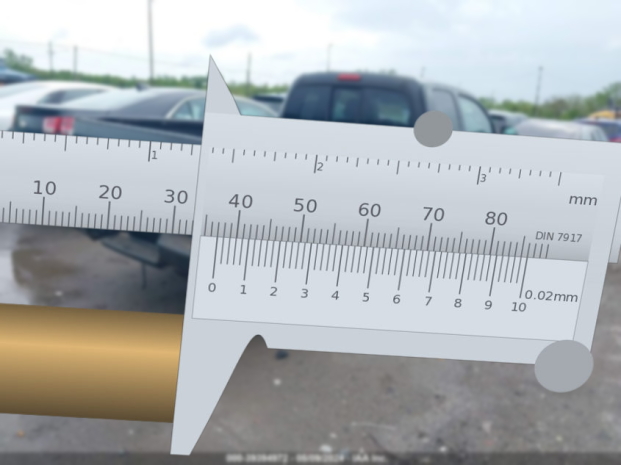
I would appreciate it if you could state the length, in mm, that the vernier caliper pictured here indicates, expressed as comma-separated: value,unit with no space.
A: 37.0,mm
